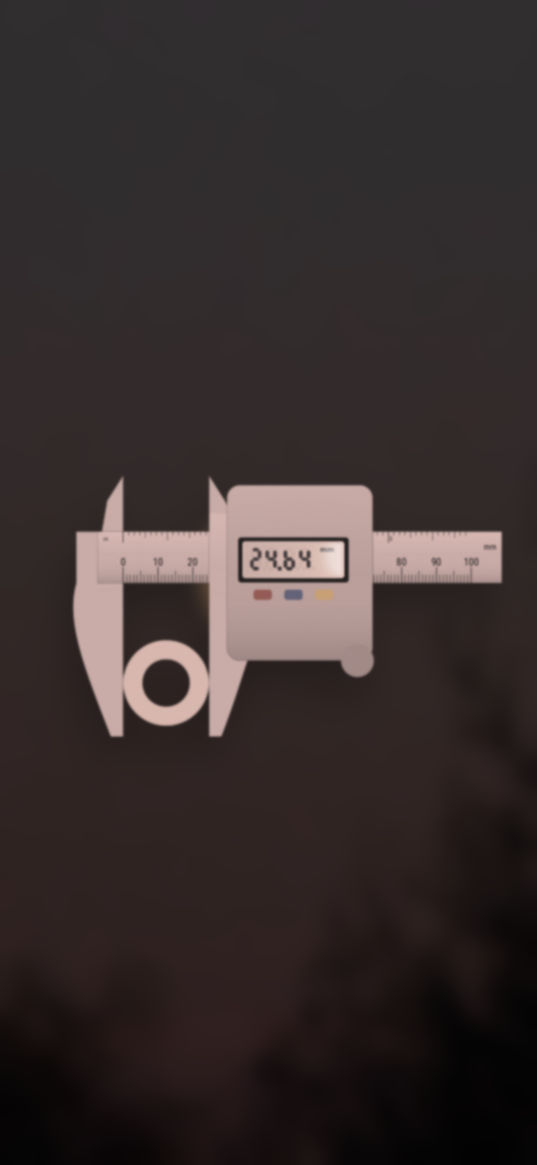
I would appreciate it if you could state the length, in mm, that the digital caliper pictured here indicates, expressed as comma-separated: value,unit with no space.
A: 24.64,mm
